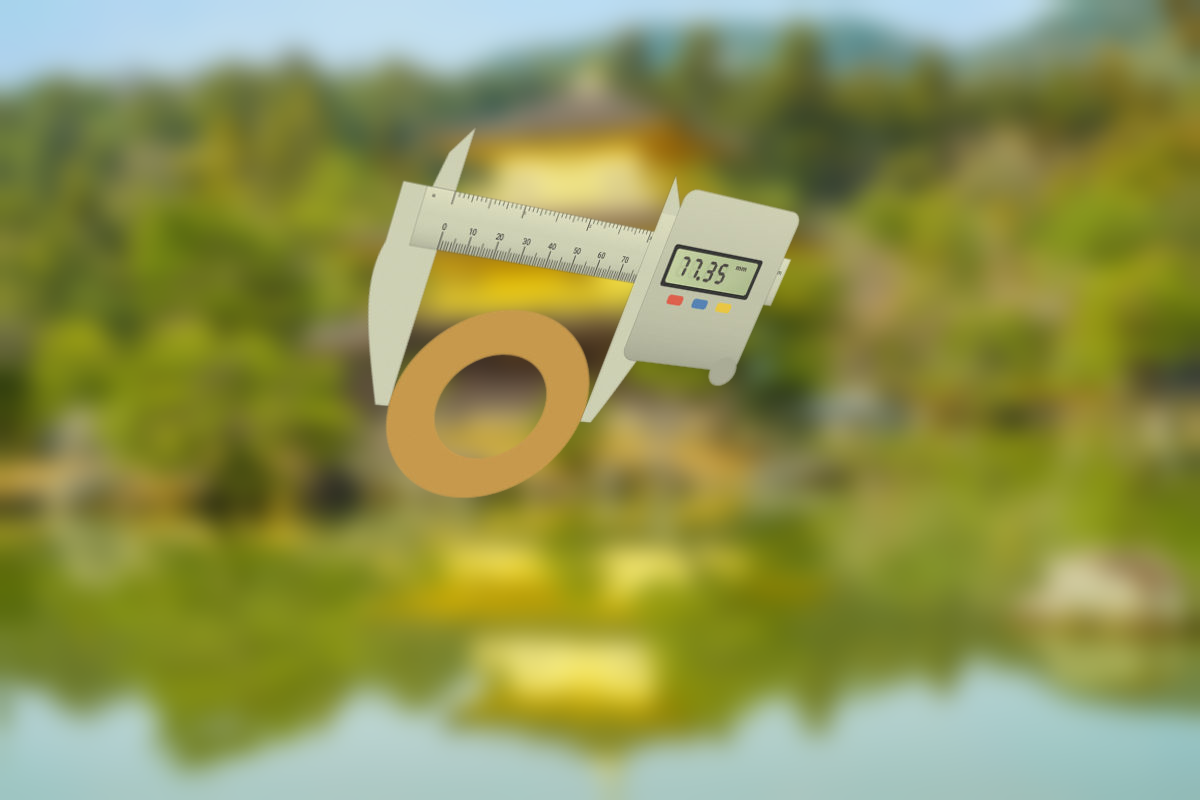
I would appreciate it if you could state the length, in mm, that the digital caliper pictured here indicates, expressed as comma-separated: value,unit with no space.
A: 77.35,mm
